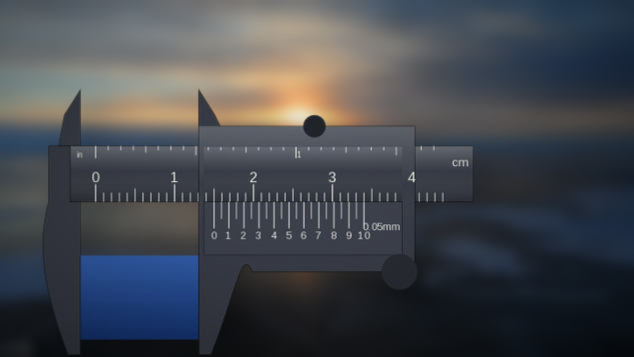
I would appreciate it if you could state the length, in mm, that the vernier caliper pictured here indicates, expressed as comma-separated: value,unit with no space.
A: 15.0,mm
